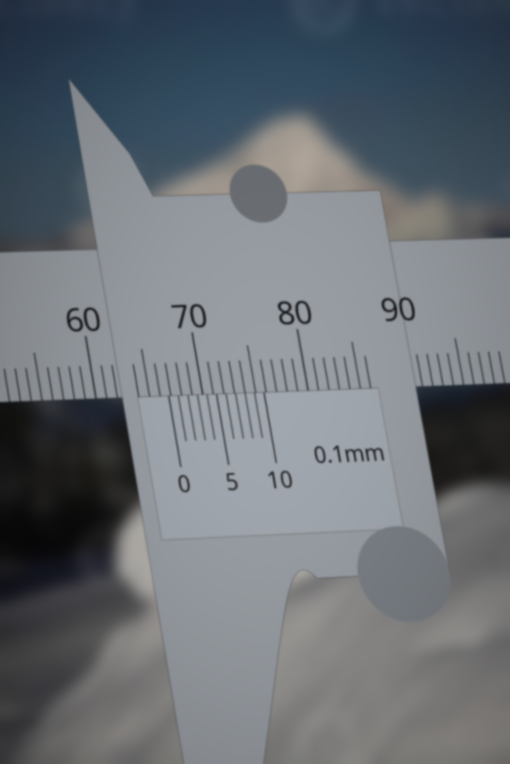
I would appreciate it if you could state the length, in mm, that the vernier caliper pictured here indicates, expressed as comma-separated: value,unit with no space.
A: 66.8,mm
